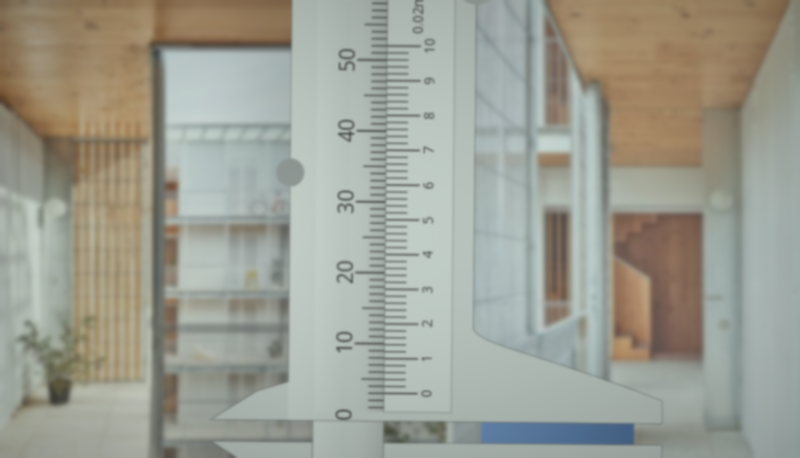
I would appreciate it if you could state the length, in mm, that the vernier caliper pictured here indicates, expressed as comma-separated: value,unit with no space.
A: 3.0,mm
